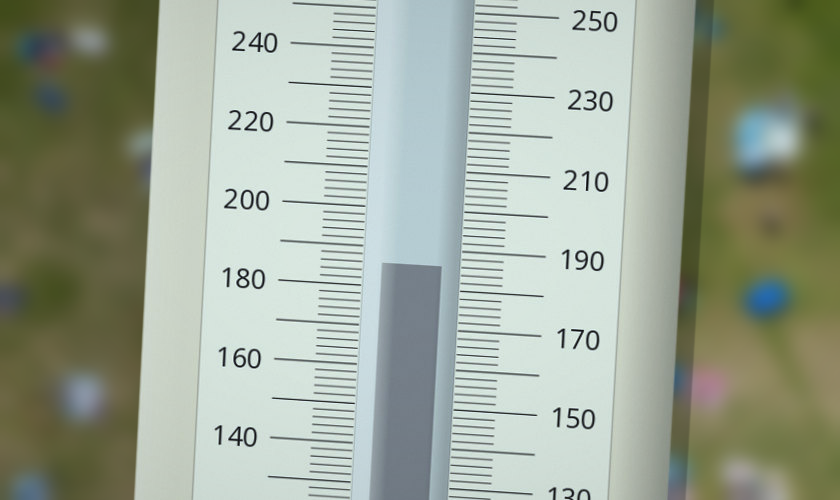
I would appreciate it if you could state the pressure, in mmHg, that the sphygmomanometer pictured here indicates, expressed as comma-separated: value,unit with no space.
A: 186,mmHg
